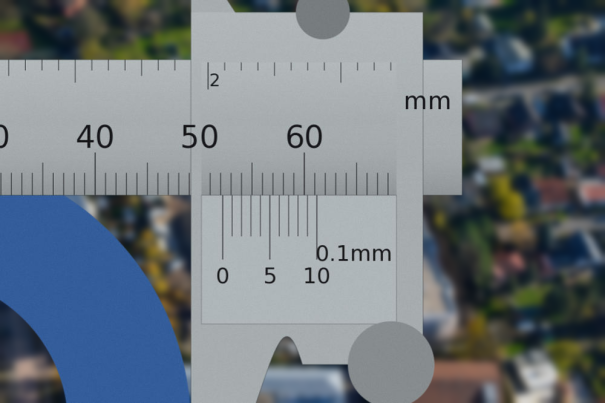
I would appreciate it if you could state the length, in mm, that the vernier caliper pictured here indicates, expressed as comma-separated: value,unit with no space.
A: 52.2,mm
